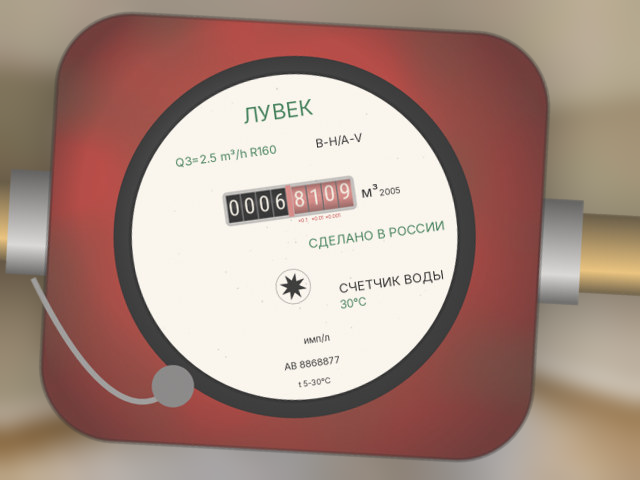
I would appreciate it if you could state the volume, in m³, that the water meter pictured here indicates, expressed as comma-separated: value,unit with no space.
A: 6.8109,m³
